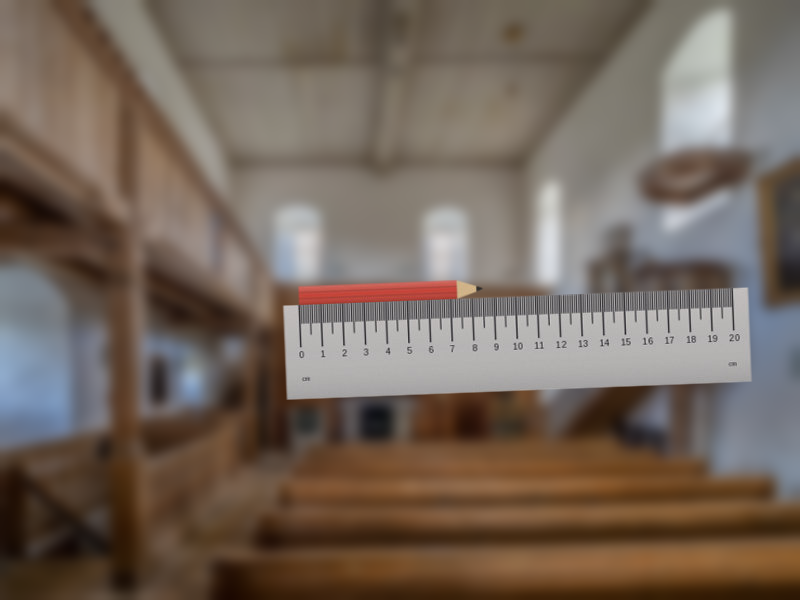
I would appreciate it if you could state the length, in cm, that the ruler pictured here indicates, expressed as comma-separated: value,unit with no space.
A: 8.5,cm
